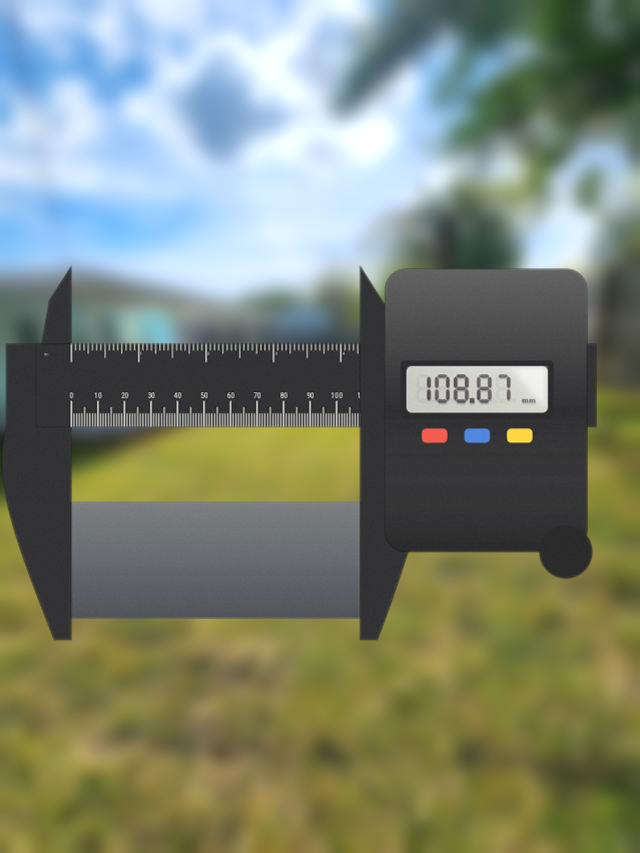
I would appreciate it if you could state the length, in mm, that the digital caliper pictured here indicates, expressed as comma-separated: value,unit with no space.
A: 108.87,mm
